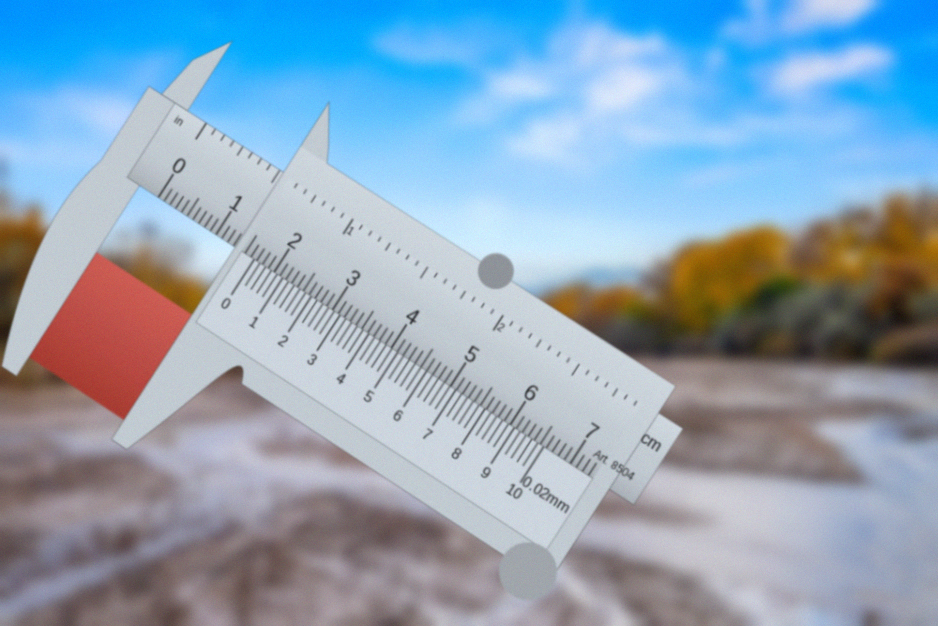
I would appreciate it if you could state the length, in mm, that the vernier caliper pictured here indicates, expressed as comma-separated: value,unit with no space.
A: 16.6,mm
